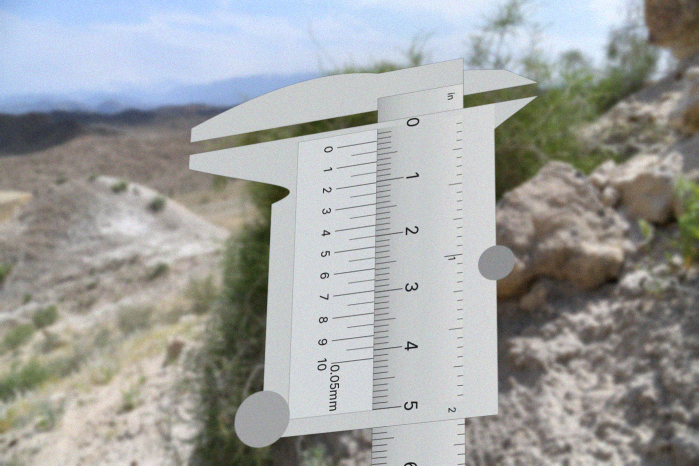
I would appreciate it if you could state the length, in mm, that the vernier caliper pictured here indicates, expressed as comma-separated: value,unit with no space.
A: 2.4,mm
